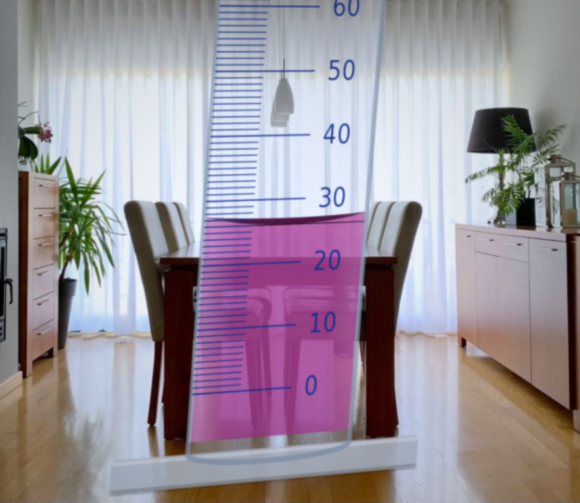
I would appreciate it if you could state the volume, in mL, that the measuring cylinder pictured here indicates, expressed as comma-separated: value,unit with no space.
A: 26,mL
